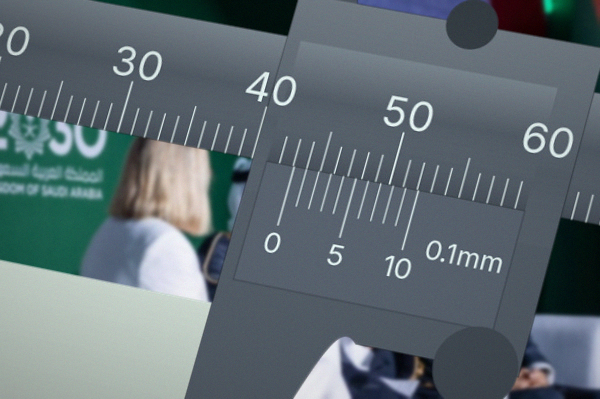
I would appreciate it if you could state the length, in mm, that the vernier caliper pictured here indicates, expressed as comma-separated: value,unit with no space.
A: 43.1,mm
